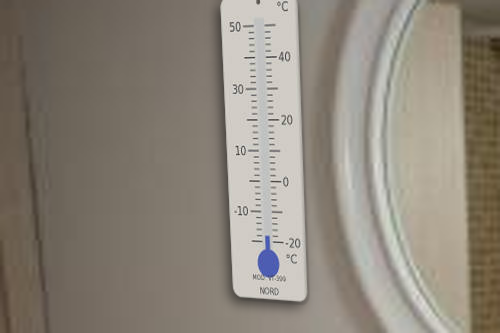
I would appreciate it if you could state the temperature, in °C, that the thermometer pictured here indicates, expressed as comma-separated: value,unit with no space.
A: -18,°C
